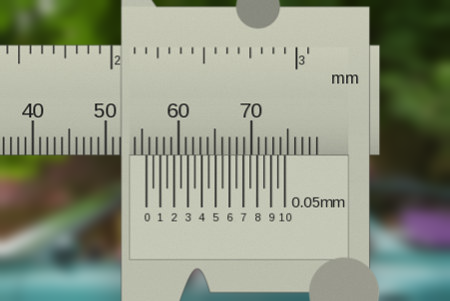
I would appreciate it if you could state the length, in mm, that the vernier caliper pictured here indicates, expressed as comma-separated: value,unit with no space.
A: 55.6,mm
